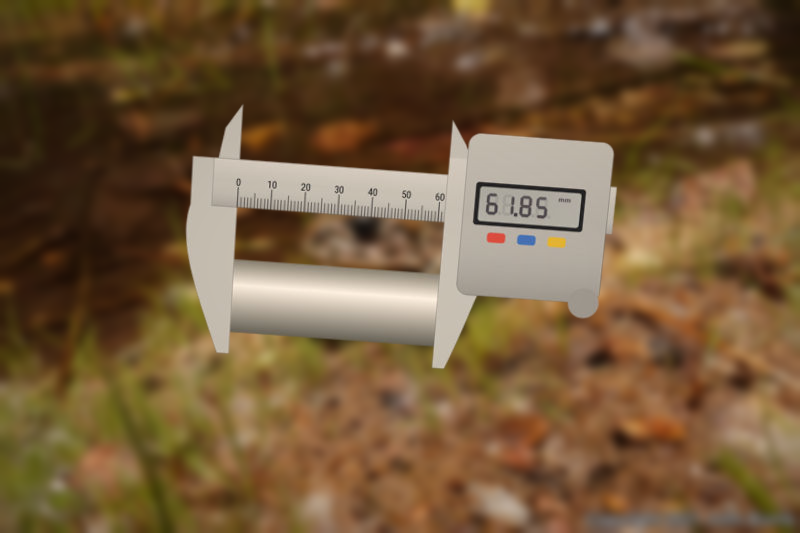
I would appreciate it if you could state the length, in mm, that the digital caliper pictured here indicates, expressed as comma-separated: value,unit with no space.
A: 61.85,mm
